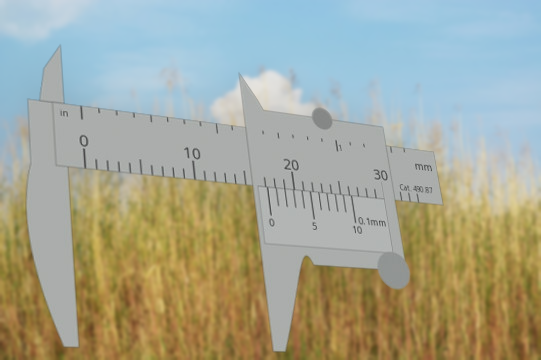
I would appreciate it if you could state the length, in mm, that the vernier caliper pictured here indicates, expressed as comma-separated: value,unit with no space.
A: 17.2,mm
